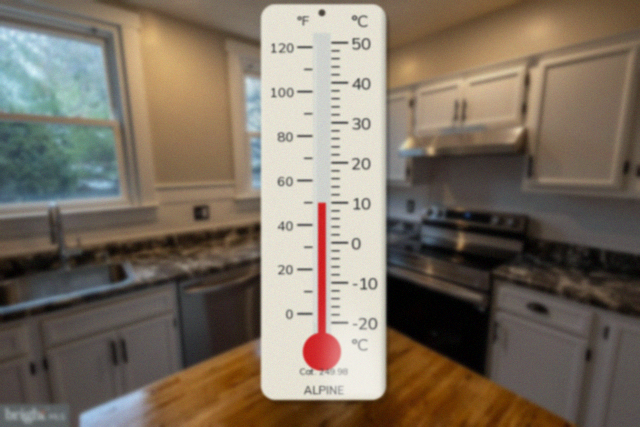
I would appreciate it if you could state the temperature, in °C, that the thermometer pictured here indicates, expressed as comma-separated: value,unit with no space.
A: 10,°C
